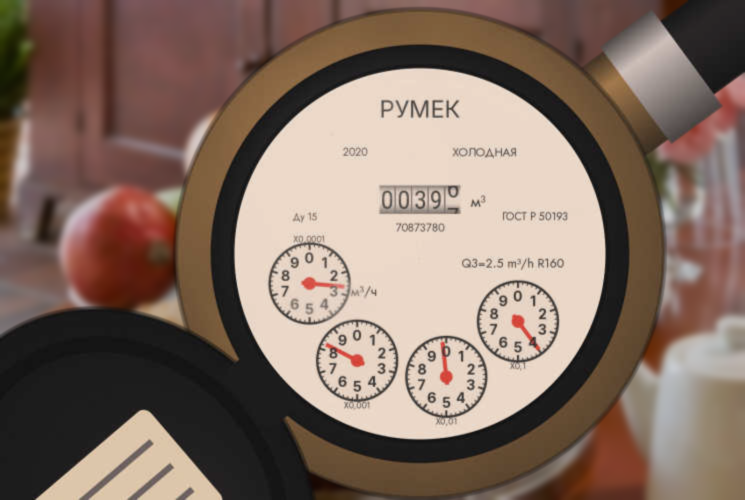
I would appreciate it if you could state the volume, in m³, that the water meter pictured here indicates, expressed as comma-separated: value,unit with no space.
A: 396.3982,m³
